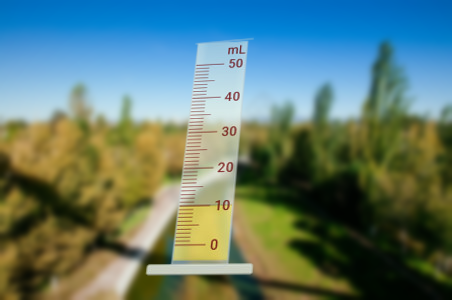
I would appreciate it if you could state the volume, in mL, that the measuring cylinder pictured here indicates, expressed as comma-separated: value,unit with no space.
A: 10,mL
